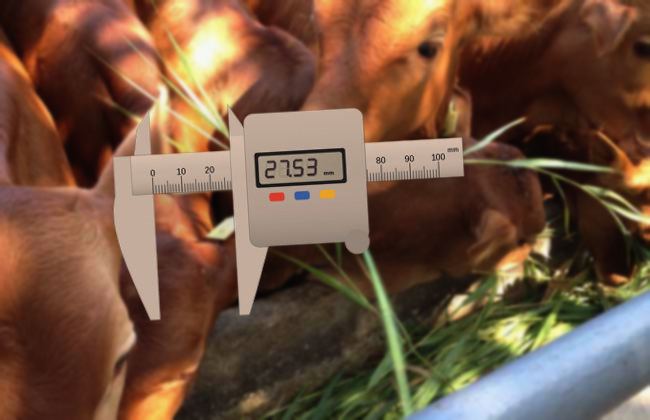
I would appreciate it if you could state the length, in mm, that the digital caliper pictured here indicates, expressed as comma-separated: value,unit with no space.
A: 27.53,mm
